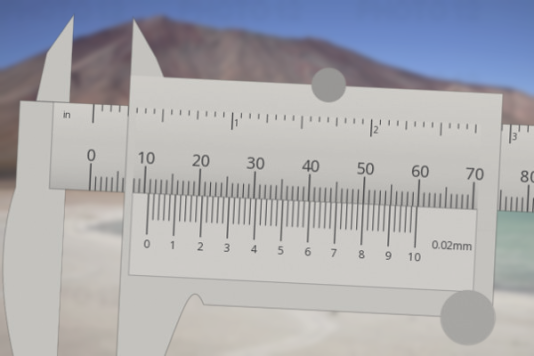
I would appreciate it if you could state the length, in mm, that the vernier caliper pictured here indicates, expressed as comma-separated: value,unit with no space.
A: 10.8,mm
